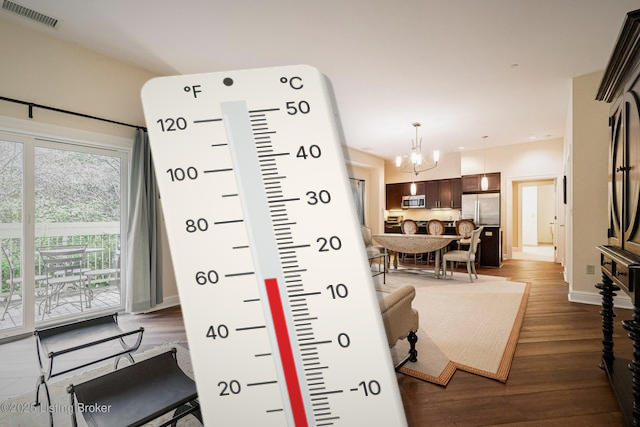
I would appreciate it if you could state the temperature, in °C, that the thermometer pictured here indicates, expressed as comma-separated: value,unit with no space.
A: 14,°C
